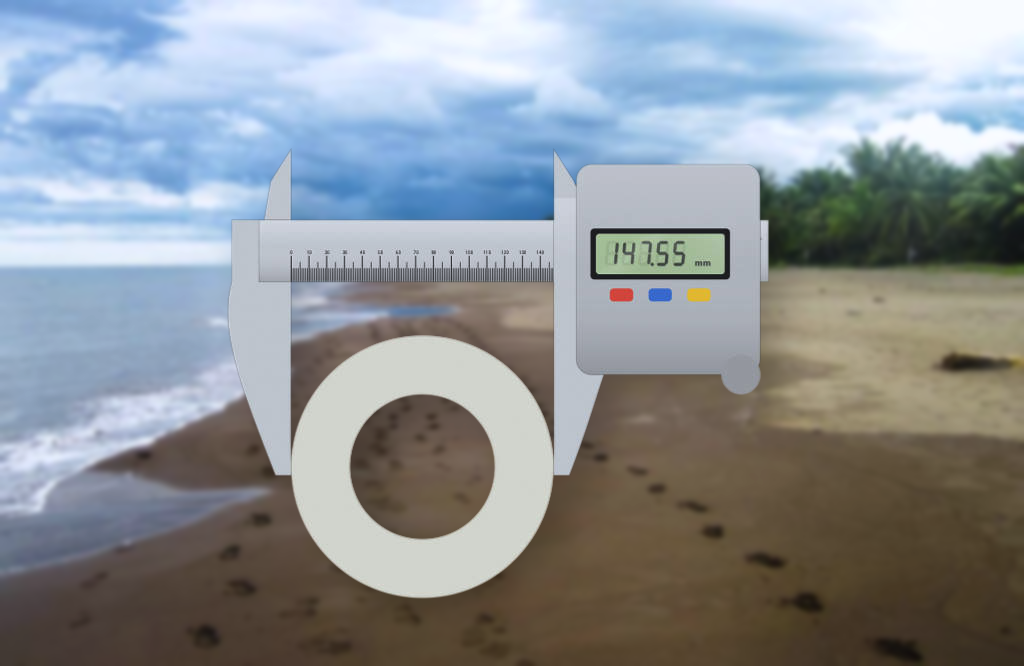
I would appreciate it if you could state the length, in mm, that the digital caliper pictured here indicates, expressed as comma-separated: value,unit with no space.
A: 147.55,mm
